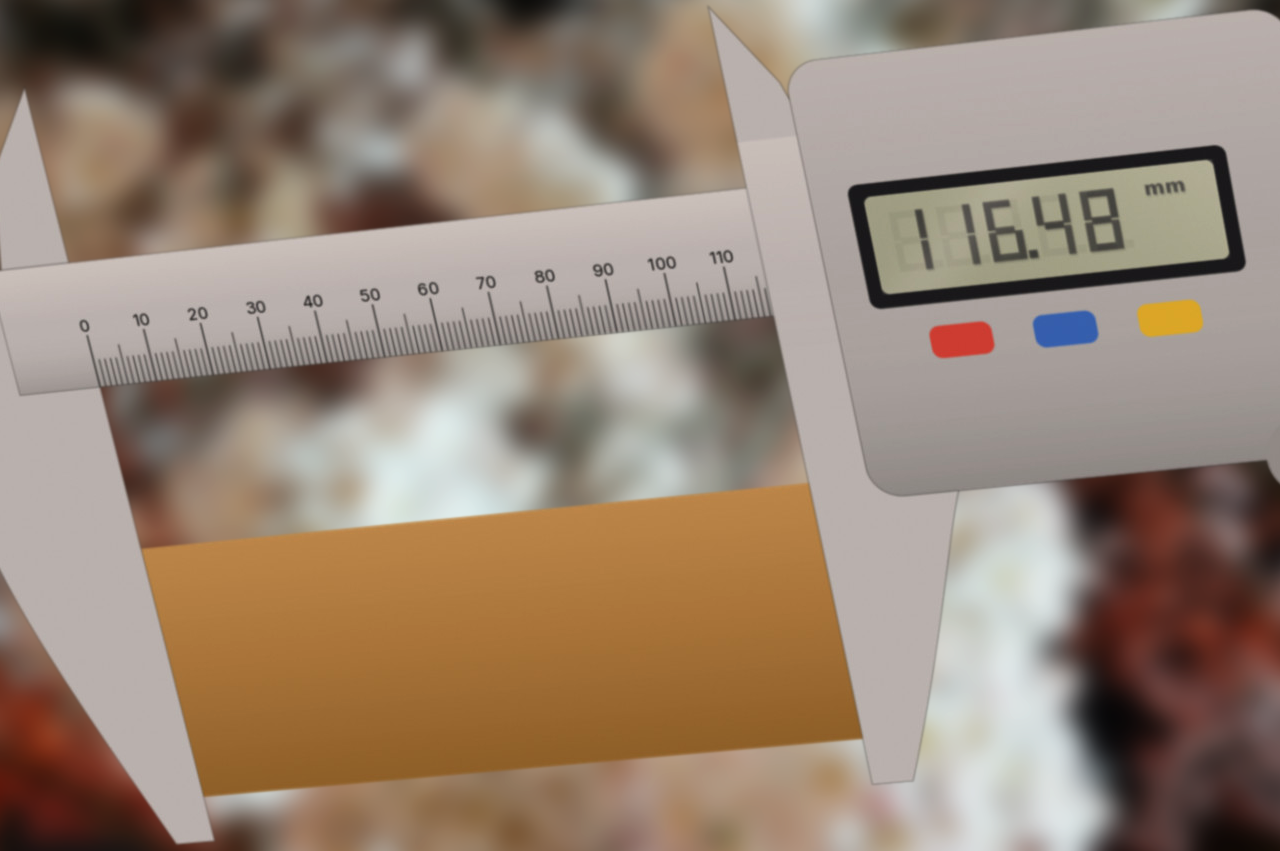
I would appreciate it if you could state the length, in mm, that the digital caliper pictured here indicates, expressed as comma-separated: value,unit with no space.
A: 116.48,mm
